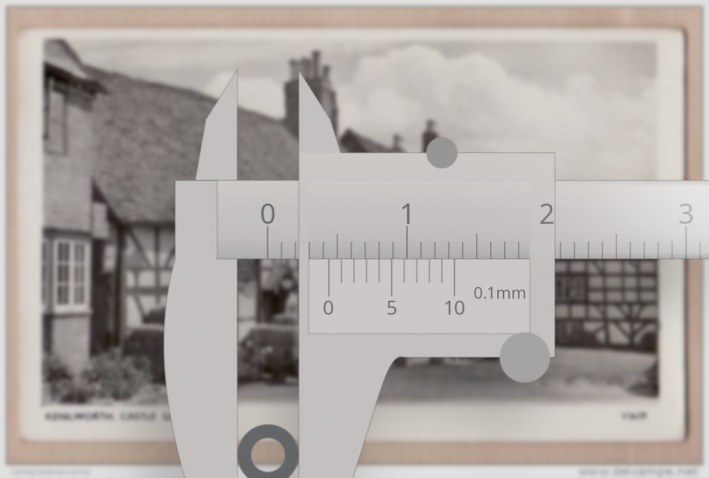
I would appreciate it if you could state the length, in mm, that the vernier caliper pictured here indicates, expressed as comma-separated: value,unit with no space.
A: 4.4,mm
